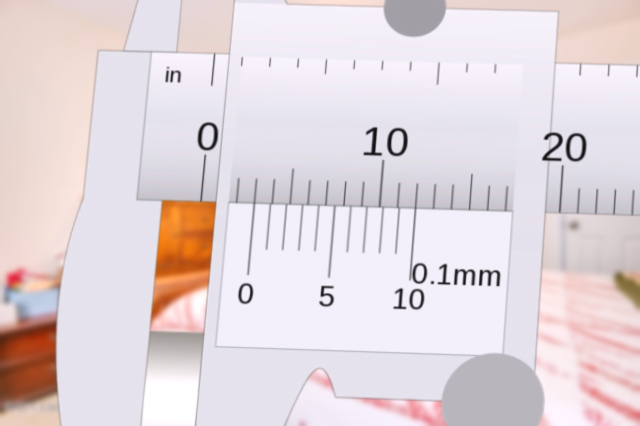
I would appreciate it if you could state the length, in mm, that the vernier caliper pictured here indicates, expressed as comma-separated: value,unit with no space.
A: 3.0,mm
